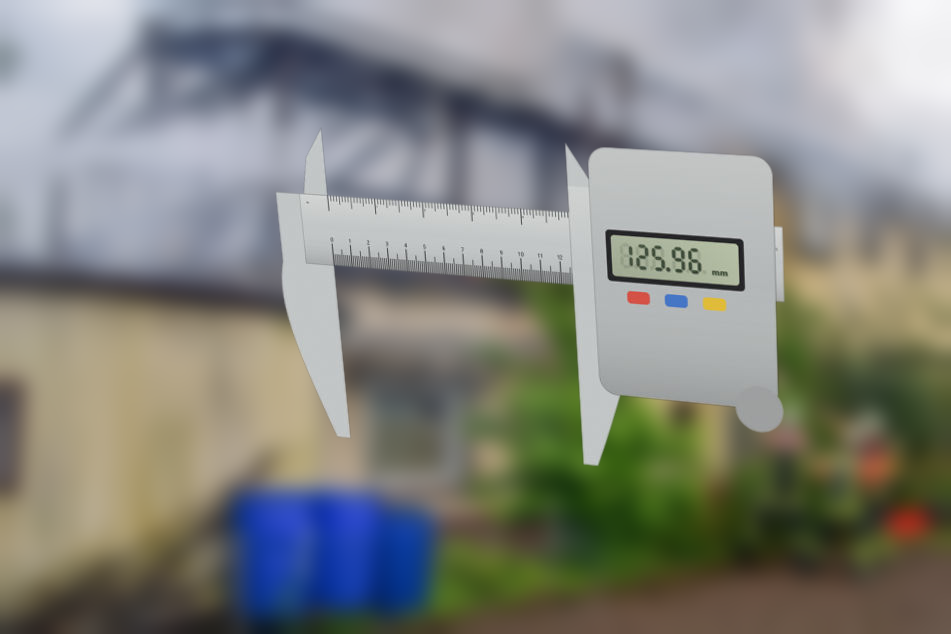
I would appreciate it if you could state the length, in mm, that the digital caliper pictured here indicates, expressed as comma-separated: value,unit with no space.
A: 125.96,mm
